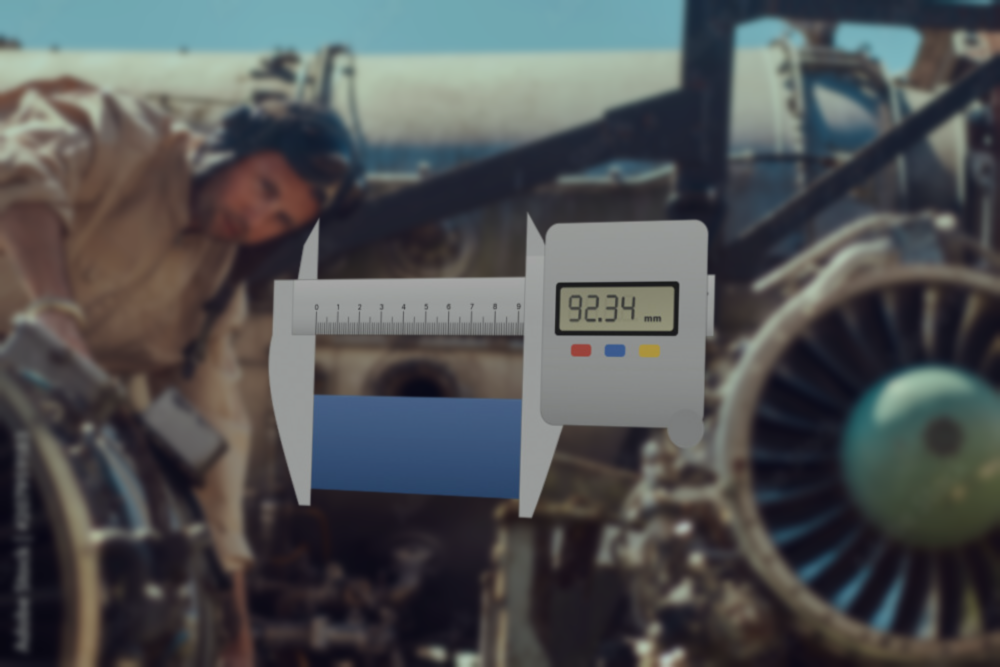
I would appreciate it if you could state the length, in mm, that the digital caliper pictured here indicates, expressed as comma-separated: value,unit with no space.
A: 92.34,mm
